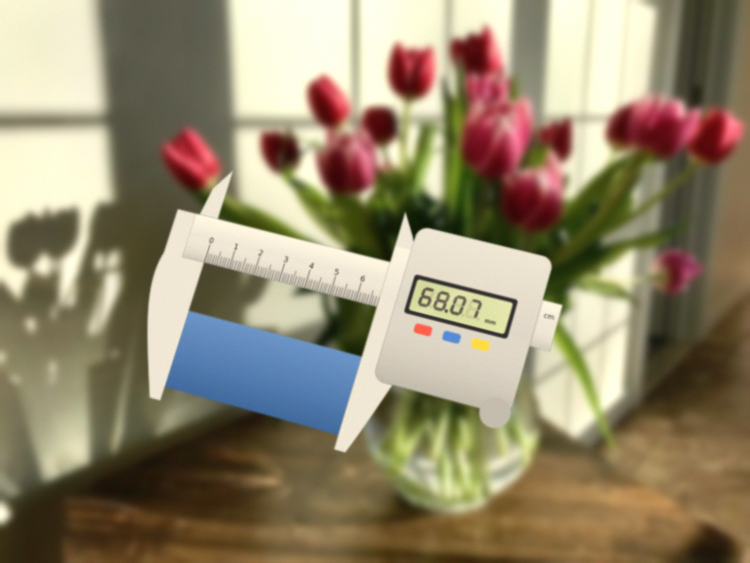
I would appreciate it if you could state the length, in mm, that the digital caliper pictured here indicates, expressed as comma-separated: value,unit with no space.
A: 68.07,mm
